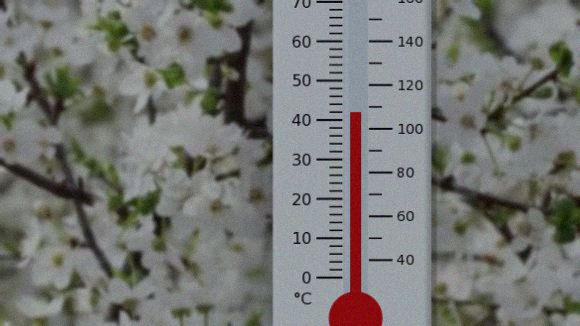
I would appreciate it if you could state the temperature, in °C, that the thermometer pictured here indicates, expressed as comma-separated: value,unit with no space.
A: 42,°C
